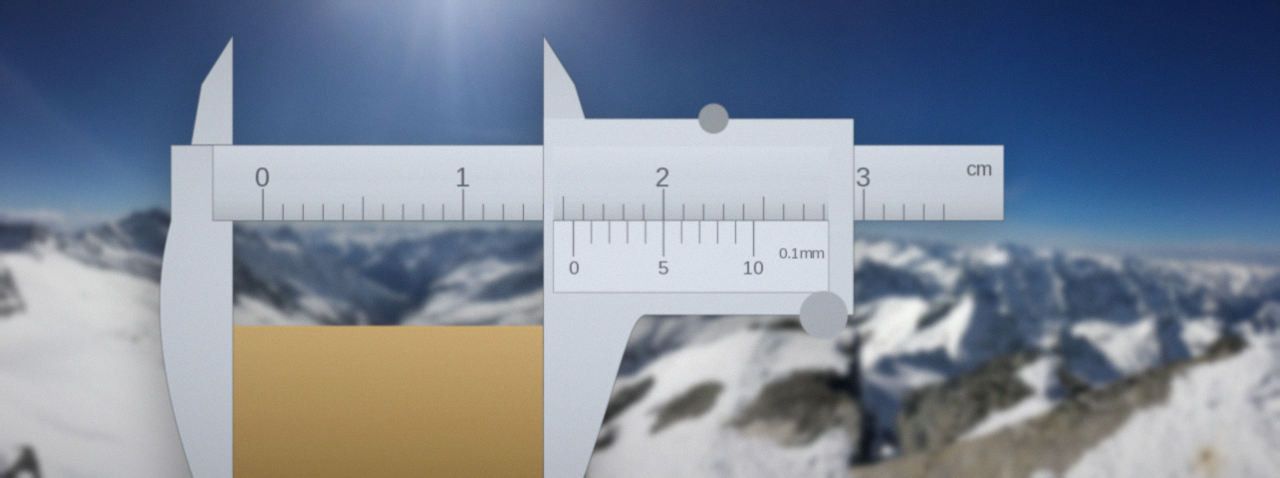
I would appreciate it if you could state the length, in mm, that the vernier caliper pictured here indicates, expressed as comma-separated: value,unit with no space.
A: 15.5,mm
